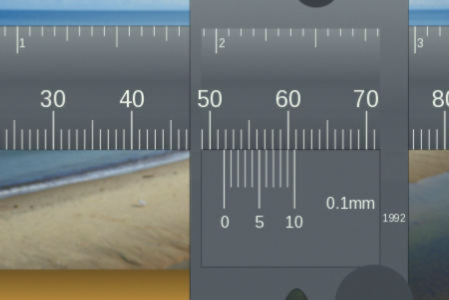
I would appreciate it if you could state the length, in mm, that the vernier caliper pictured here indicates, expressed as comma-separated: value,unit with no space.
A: 51.8,mm
